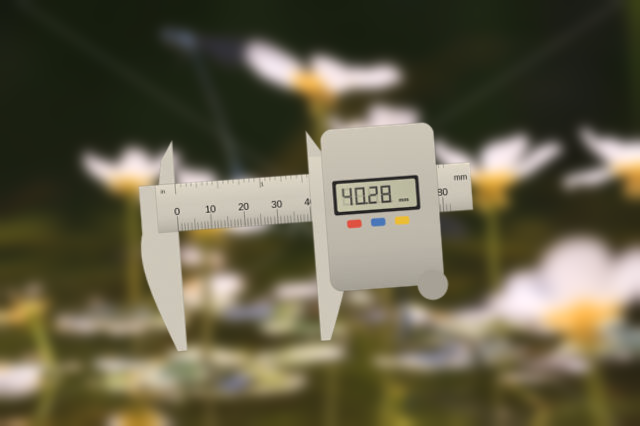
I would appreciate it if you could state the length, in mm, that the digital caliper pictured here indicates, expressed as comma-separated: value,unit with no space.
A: 40.28,mm
